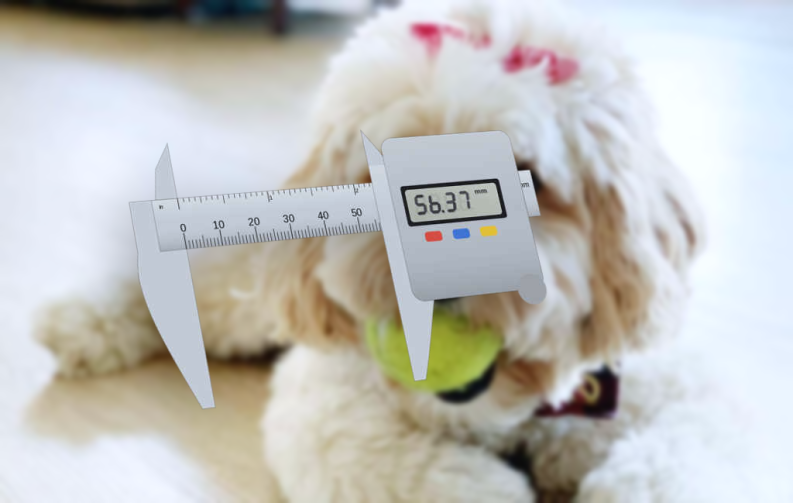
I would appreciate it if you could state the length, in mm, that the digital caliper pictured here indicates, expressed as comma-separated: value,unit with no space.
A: 56.37,mm
